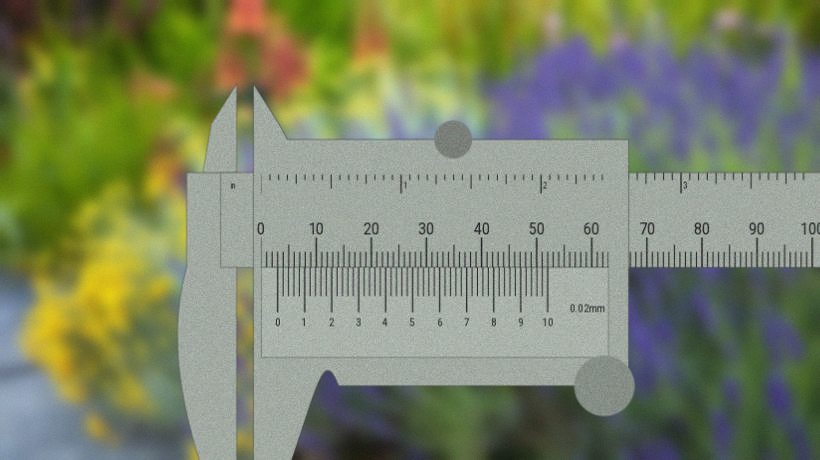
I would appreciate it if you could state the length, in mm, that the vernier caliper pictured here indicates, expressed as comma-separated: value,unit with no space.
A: 3.0,mm
